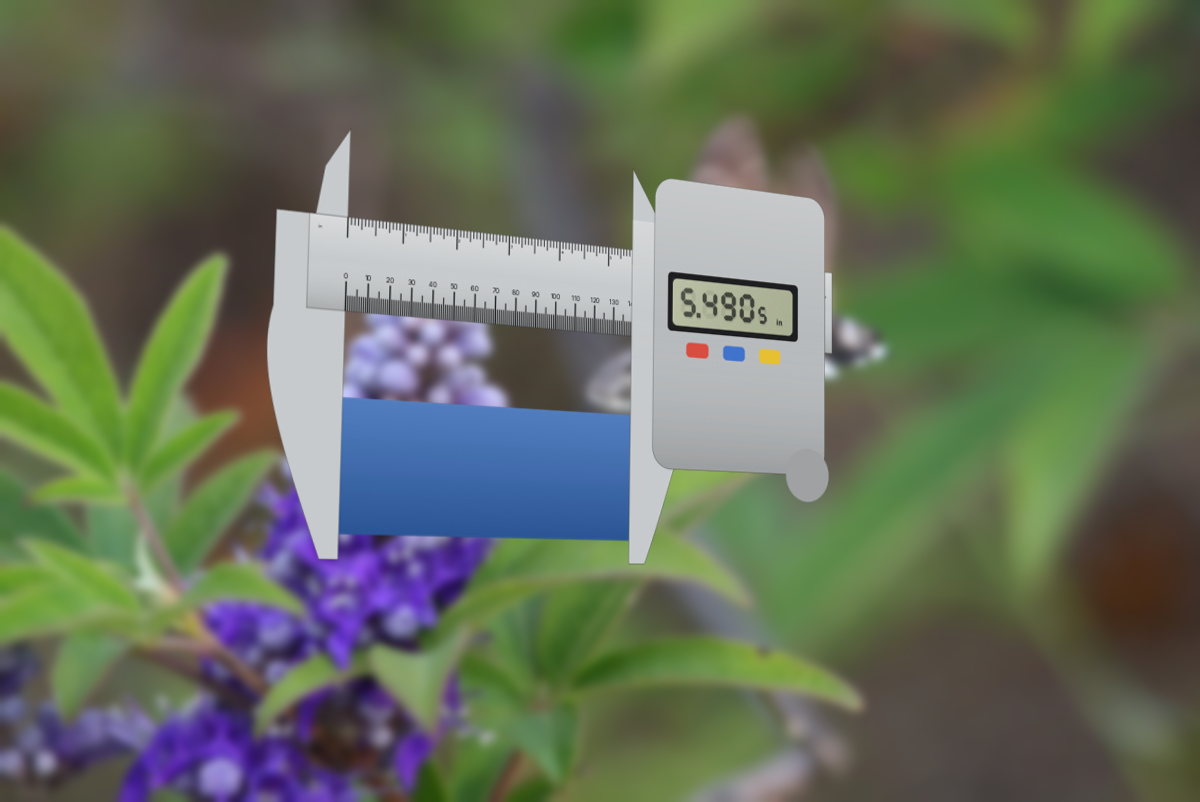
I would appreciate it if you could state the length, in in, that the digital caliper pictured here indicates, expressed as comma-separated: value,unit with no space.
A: 5.4905,in
